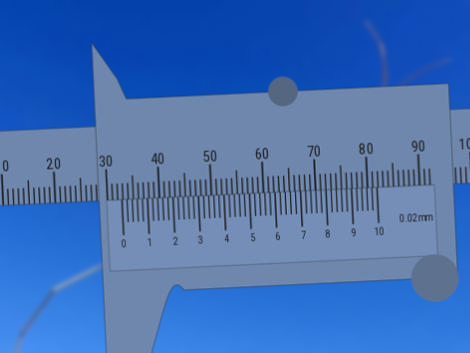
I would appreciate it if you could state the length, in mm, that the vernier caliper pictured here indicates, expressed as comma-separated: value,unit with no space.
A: 32.8,mm
